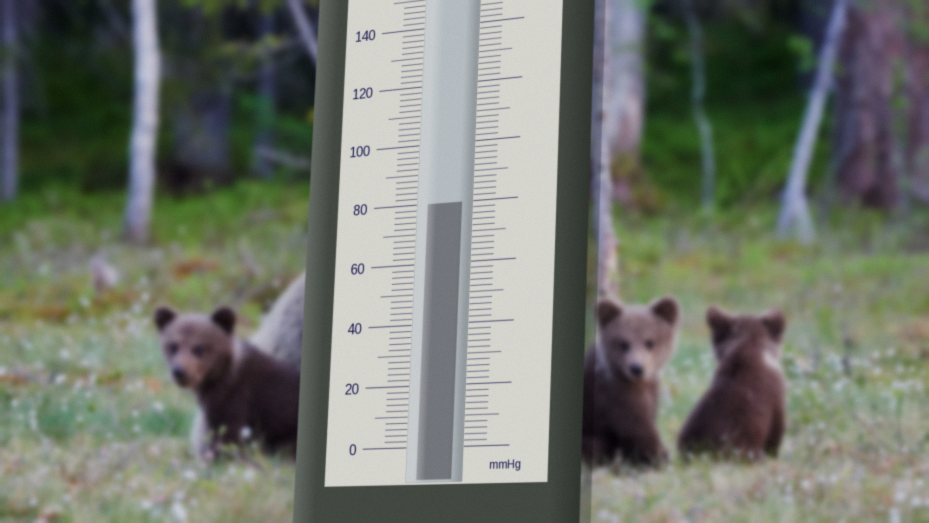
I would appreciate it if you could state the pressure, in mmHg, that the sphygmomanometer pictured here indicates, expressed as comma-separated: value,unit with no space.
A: 80,mmHg
